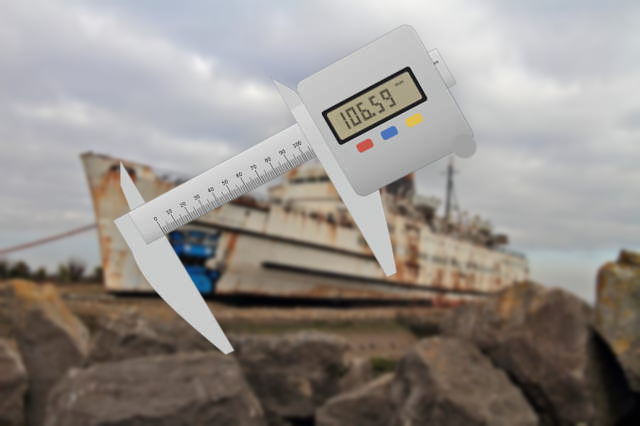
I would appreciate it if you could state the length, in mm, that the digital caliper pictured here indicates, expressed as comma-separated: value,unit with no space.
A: 106.59,mm
